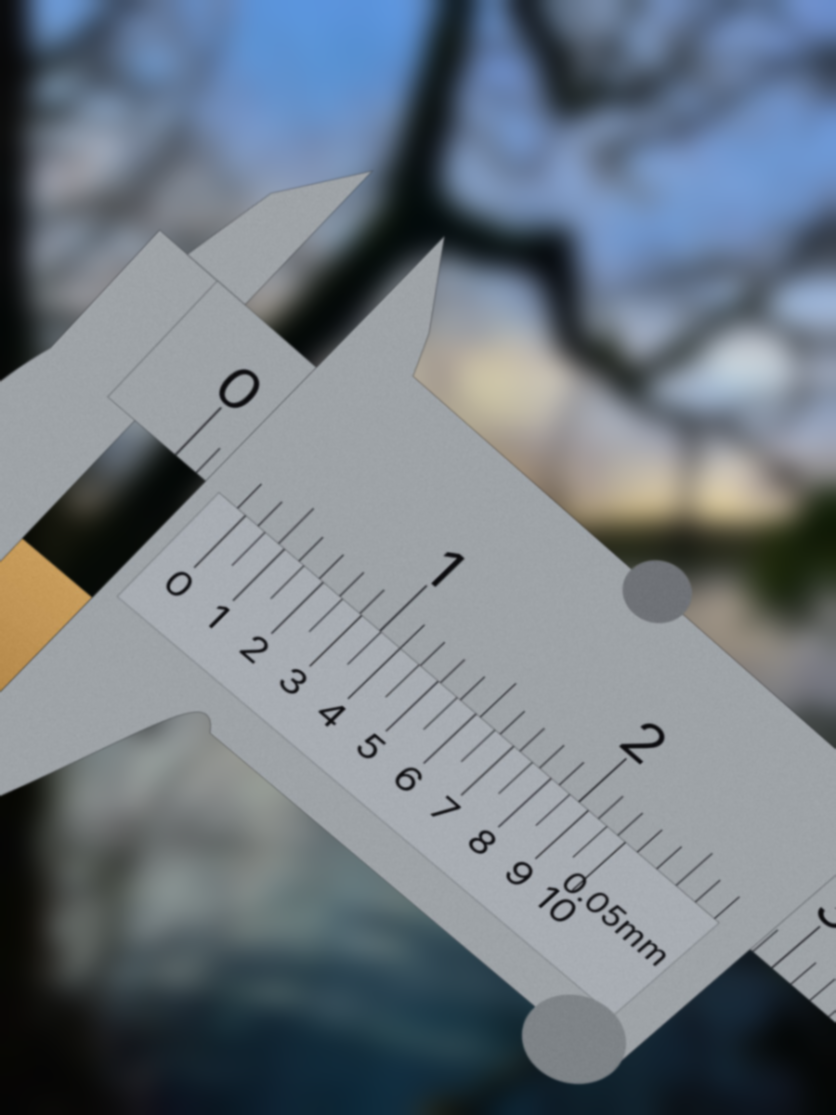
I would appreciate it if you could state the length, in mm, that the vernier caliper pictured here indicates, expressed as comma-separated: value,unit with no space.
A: 3.4,mm
